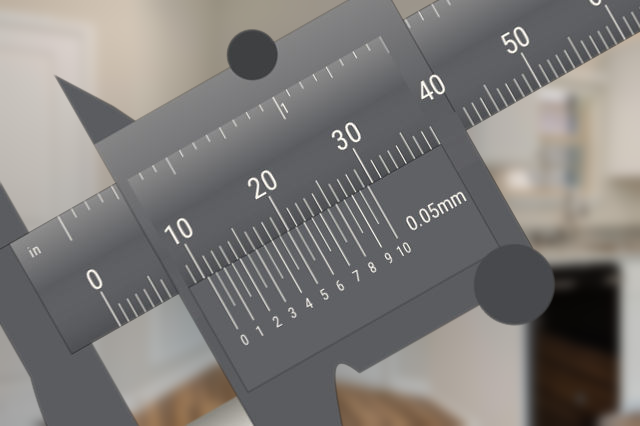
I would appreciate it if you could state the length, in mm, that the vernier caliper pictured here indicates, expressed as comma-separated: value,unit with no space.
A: 10.4,mm
